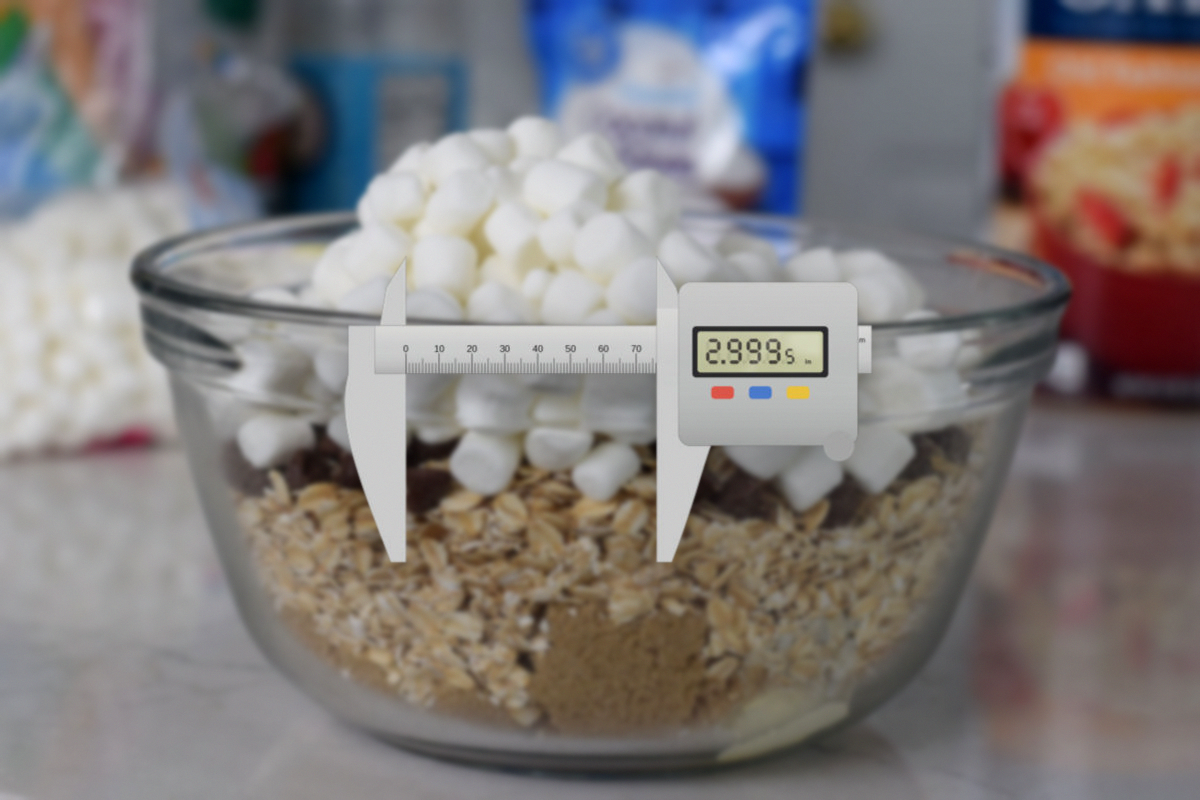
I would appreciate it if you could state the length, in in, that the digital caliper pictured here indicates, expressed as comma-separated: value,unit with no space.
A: 2.9995,in
